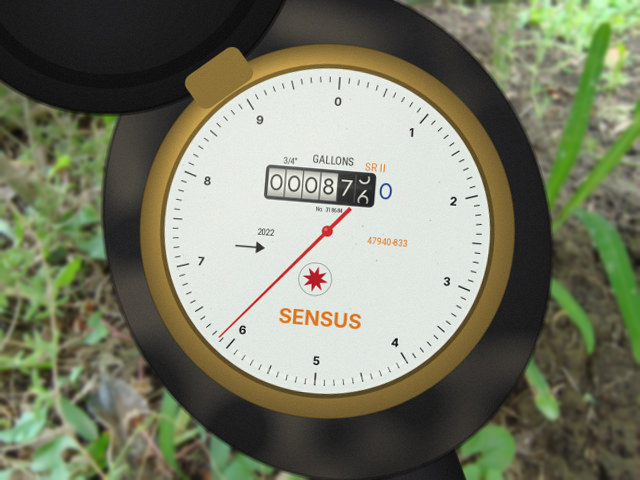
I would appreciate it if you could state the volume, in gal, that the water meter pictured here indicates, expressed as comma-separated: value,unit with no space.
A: 8756.1,gal
